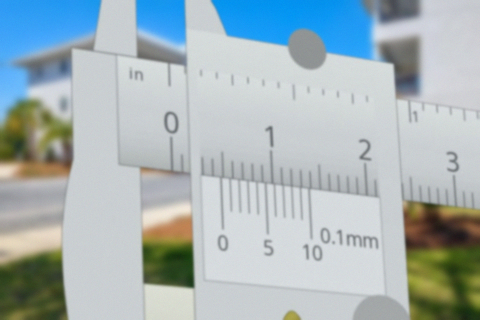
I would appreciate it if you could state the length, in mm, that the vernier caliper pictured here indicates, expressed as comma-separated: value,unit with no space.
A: 4.8,mm
